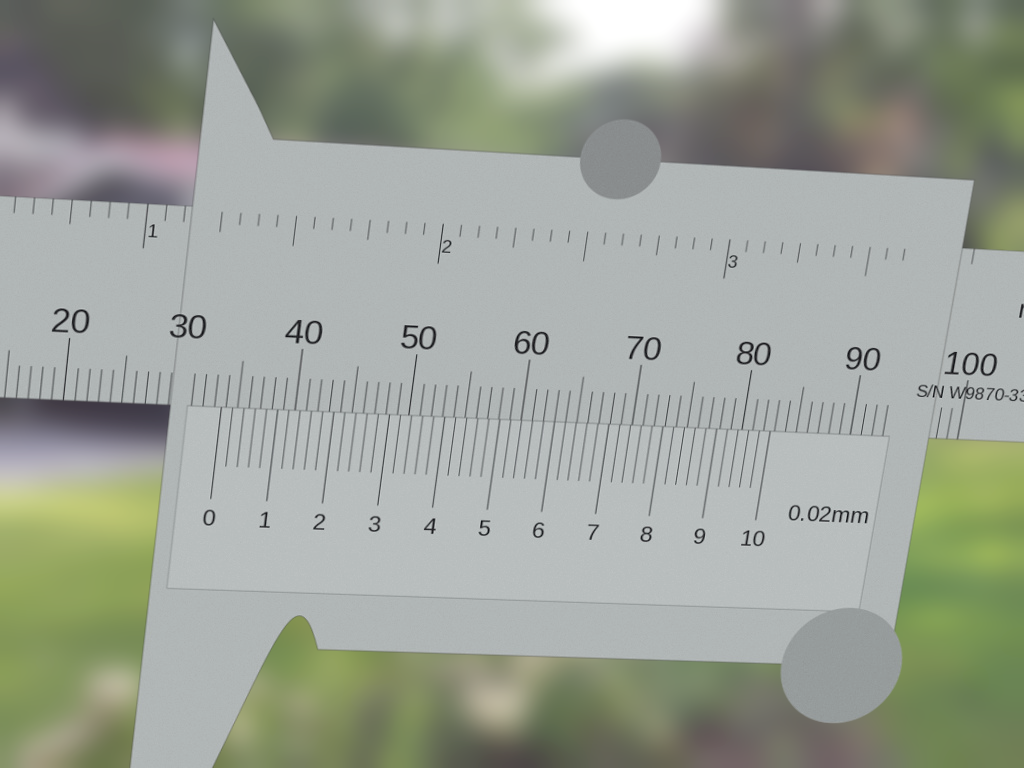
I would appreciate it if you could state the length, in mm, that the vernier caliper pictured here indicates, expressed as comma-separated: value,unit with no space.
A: 33.6,mm
